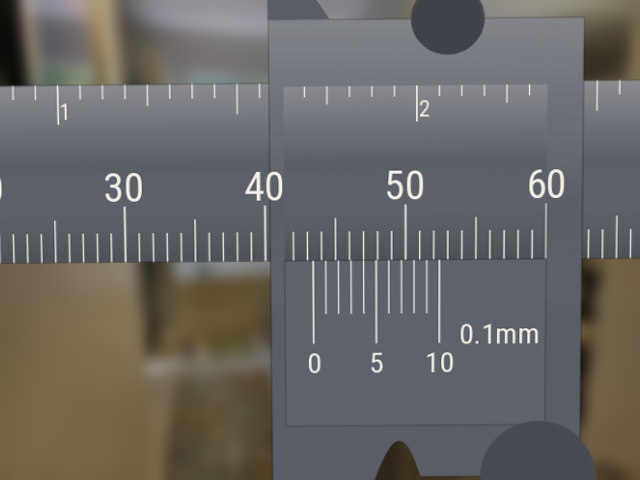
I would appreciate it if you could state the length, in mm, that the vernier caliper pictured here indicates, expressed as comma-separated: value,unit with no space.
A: 43.4,mm
